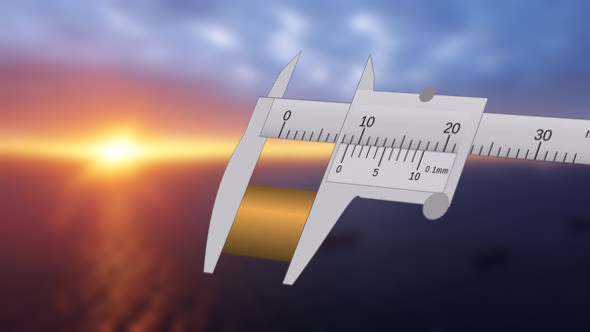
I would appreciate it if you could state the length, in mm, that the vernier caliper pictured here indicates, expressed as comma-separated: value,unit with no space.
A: 8.8,mm
